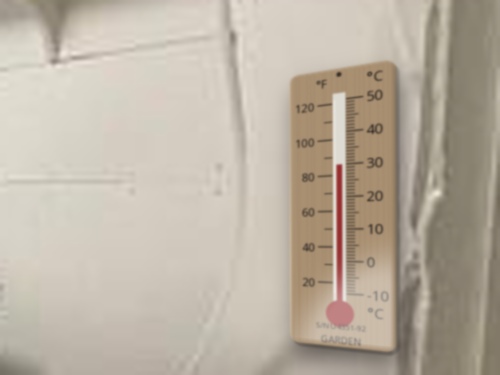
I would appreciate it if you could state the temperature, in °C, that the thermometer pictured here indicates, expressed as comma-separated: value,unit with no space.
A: 30,°C
